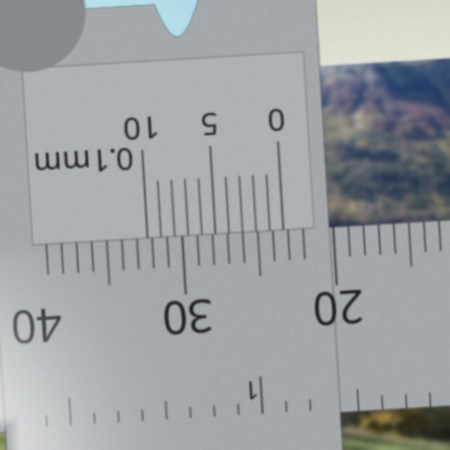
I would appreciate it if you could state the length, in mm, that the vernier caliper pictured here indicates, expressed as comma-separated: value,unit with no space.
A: 23.3,mm
